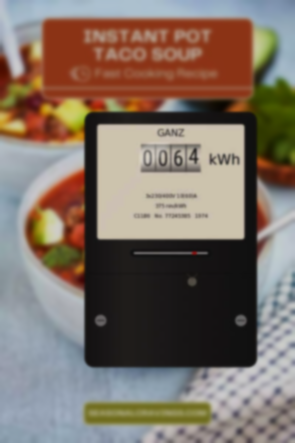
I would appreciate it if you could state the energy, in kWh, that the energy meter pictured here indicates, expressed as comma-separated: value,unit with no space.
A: 64,kWh
